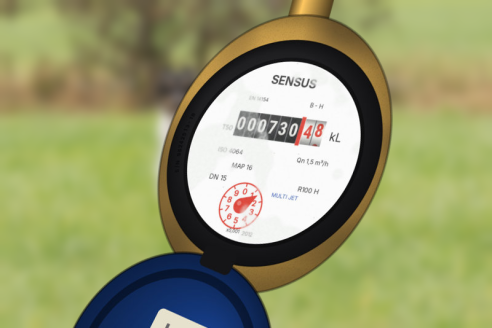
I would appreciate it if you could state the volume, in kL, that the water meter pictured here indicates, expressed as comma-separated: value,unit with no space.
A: 730.481,kL
